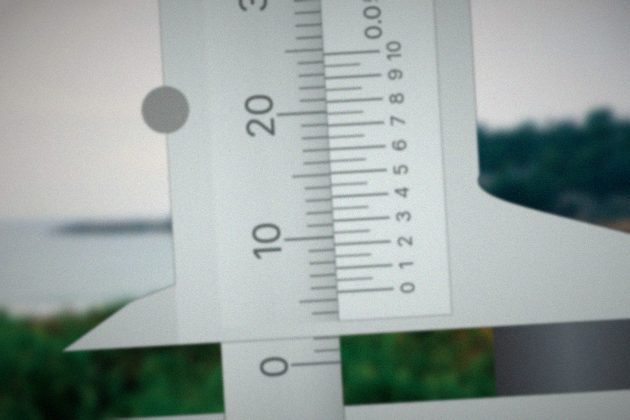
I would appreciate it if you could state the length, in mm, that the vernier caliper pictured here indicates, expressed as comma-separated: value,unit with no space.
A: 5.6,mm
